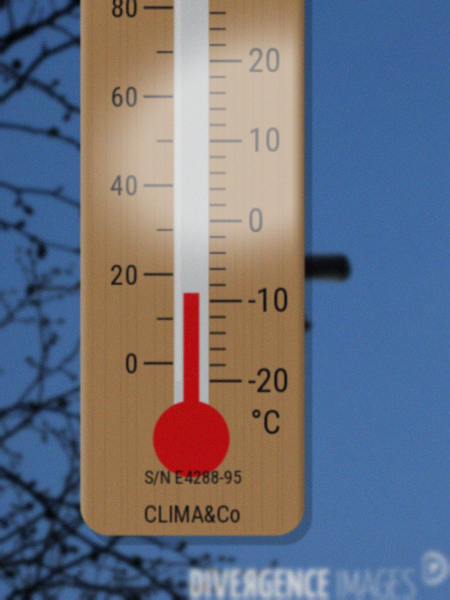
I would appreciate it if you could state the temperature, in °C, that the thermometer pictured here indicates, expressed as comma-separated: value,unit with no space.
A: -9,°C
